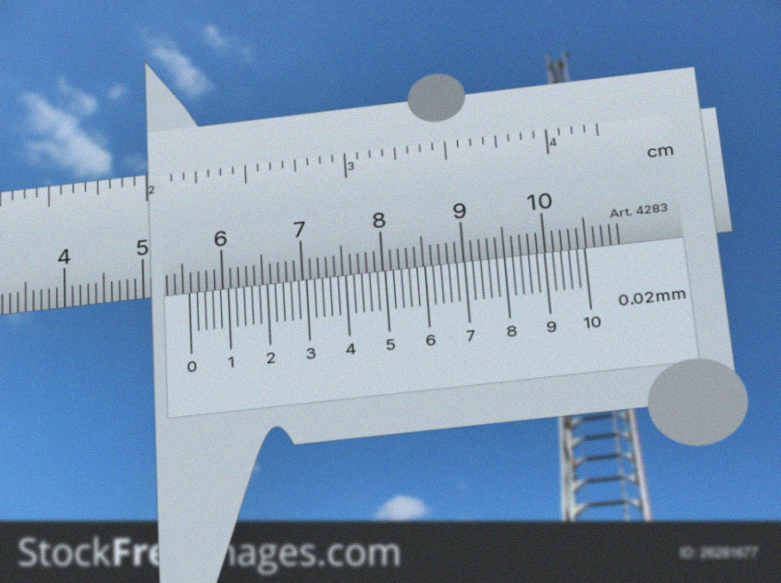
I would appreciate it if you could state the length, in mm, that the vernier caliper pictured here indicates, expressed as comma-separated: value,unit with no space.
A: 55.8,mm
